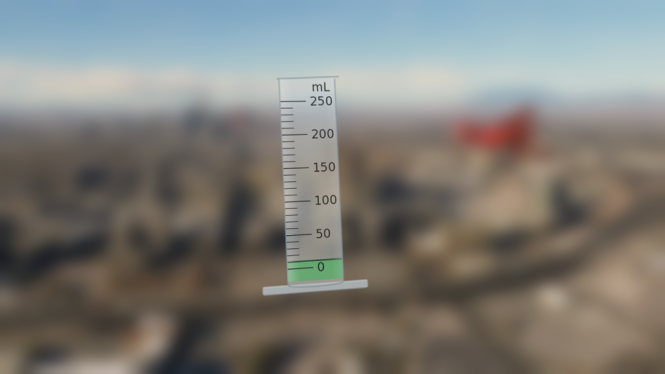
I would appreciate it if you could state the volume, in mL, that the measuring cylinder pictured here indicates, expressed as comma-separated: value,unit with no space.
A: 10,mL
